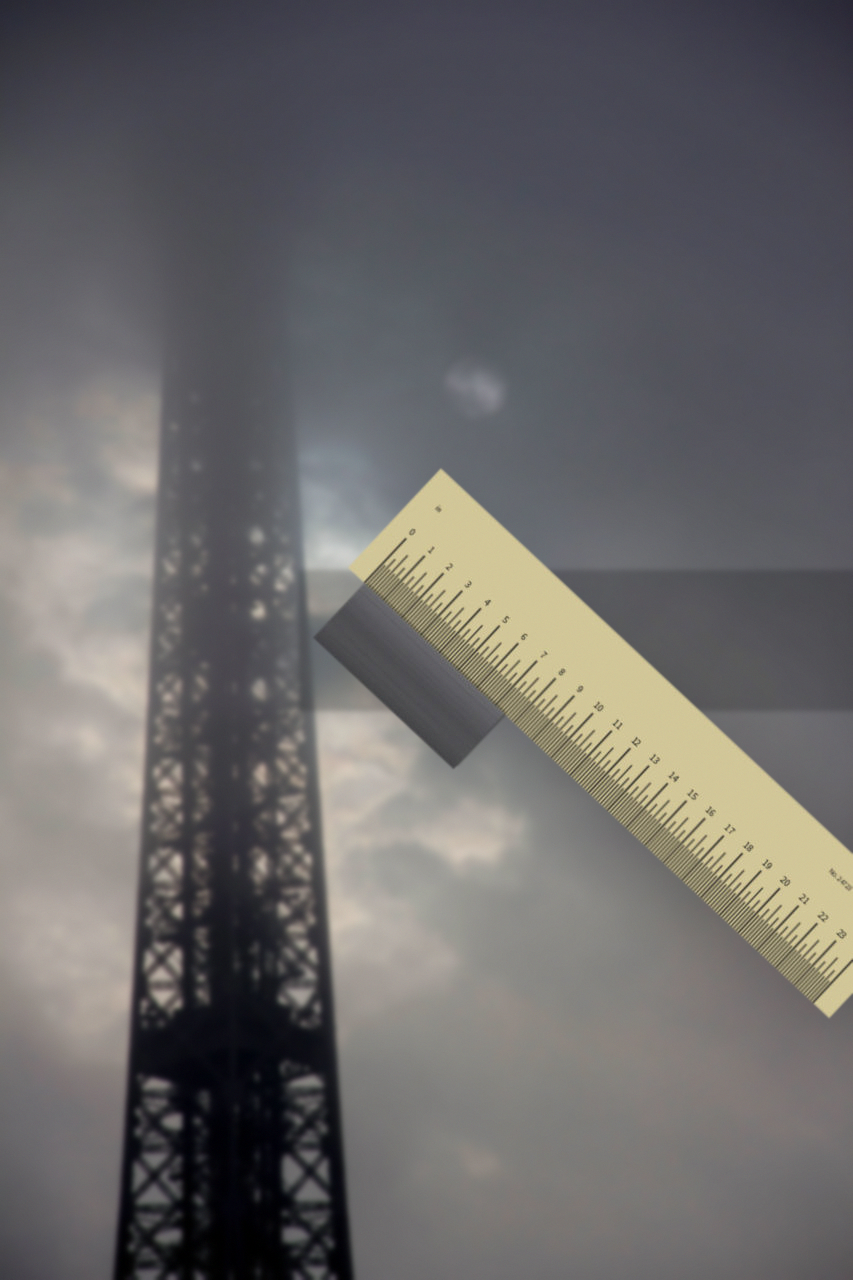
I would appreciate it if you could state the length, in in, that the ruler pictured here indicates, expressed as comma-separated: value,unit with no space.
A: 7.5,in
